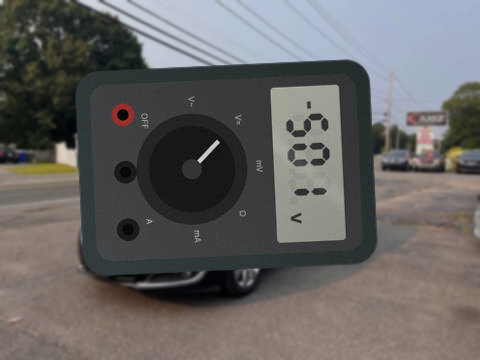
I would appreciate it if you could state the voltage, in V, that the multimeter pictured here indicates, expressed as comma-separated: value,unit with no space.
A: -501,V
